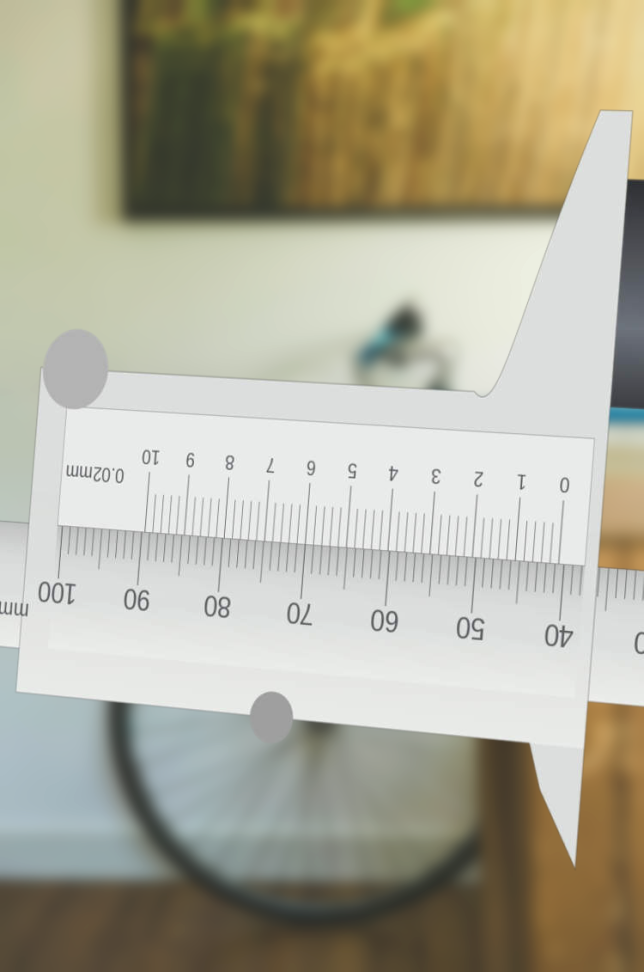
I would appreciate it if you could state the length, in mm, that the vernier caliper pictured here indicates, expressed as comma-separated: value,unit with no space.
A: 40.6,mm
